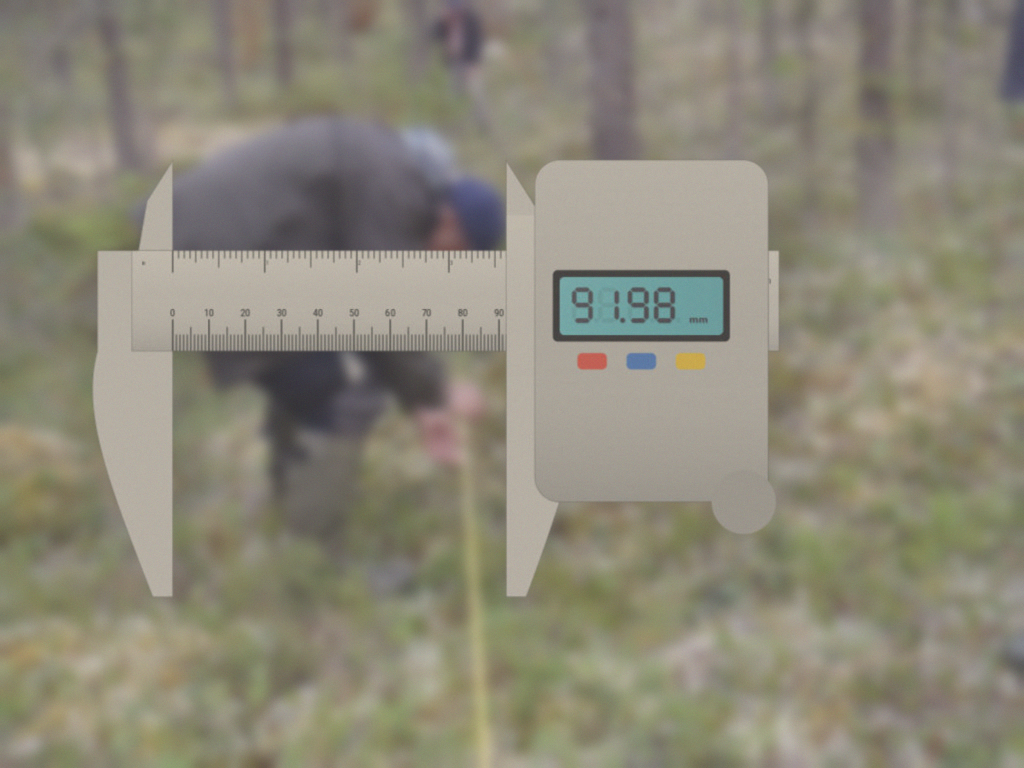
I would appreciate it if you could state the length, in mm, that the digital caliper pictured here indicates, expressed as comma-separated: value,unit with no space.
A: 91.98,mm
